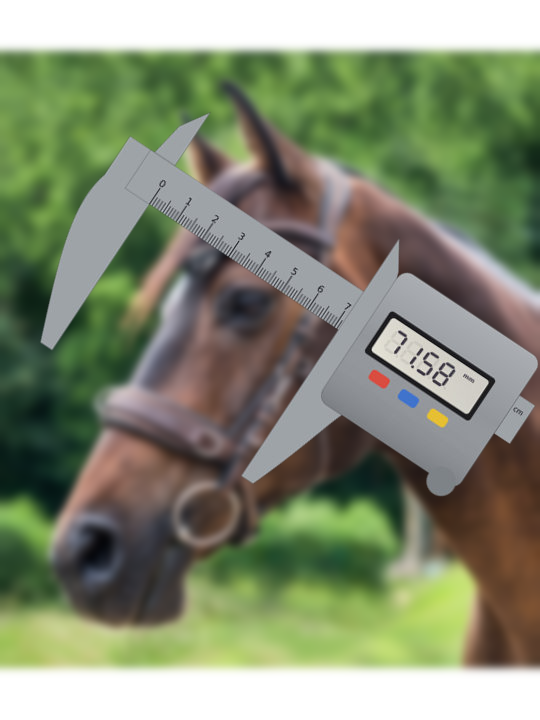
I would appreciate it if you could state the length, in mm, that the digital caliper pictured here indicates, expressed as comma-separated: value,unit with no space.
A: 71.58,mm
